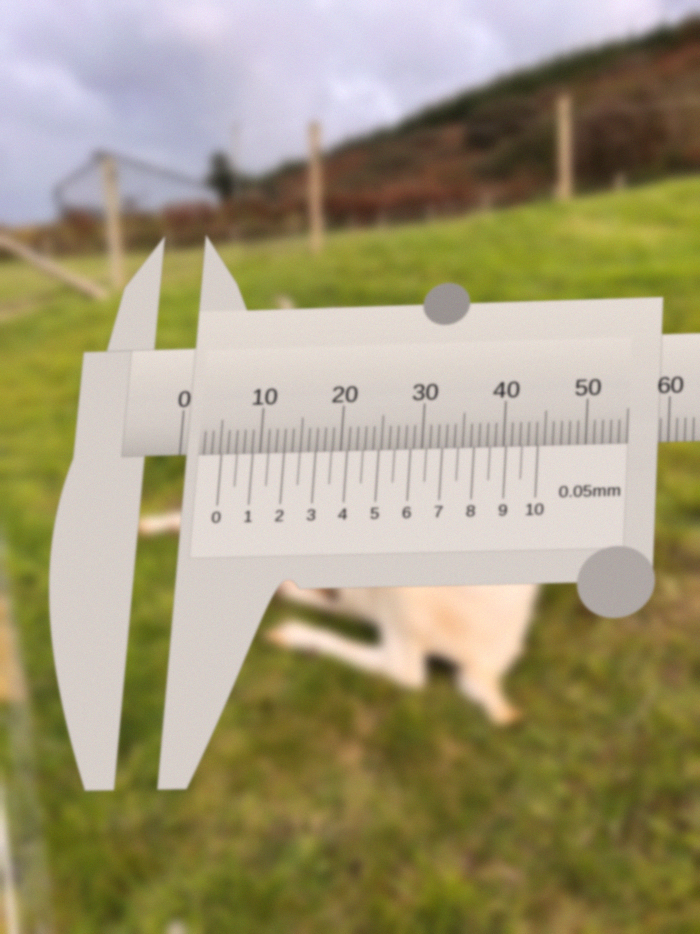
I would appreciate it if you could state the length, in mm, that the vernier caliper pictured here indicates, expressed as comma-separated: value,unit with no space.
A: 5.2,mm
